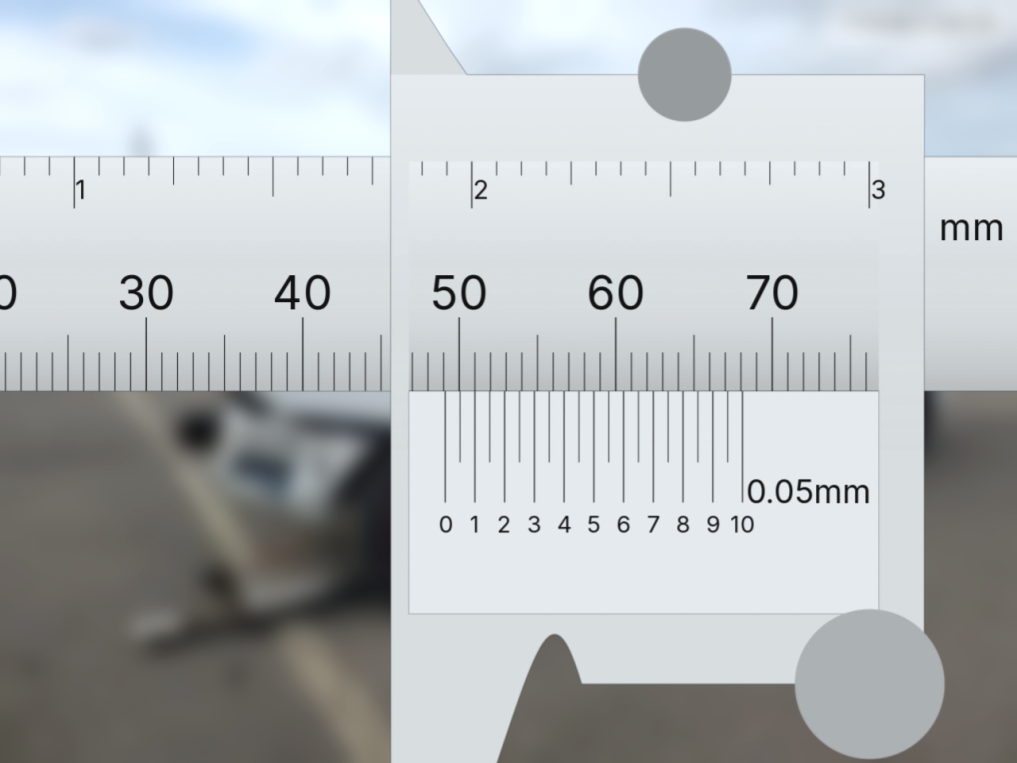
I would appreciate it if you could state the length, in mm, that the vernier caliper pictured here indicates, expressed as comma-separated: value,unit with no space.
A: 49.1,mm
